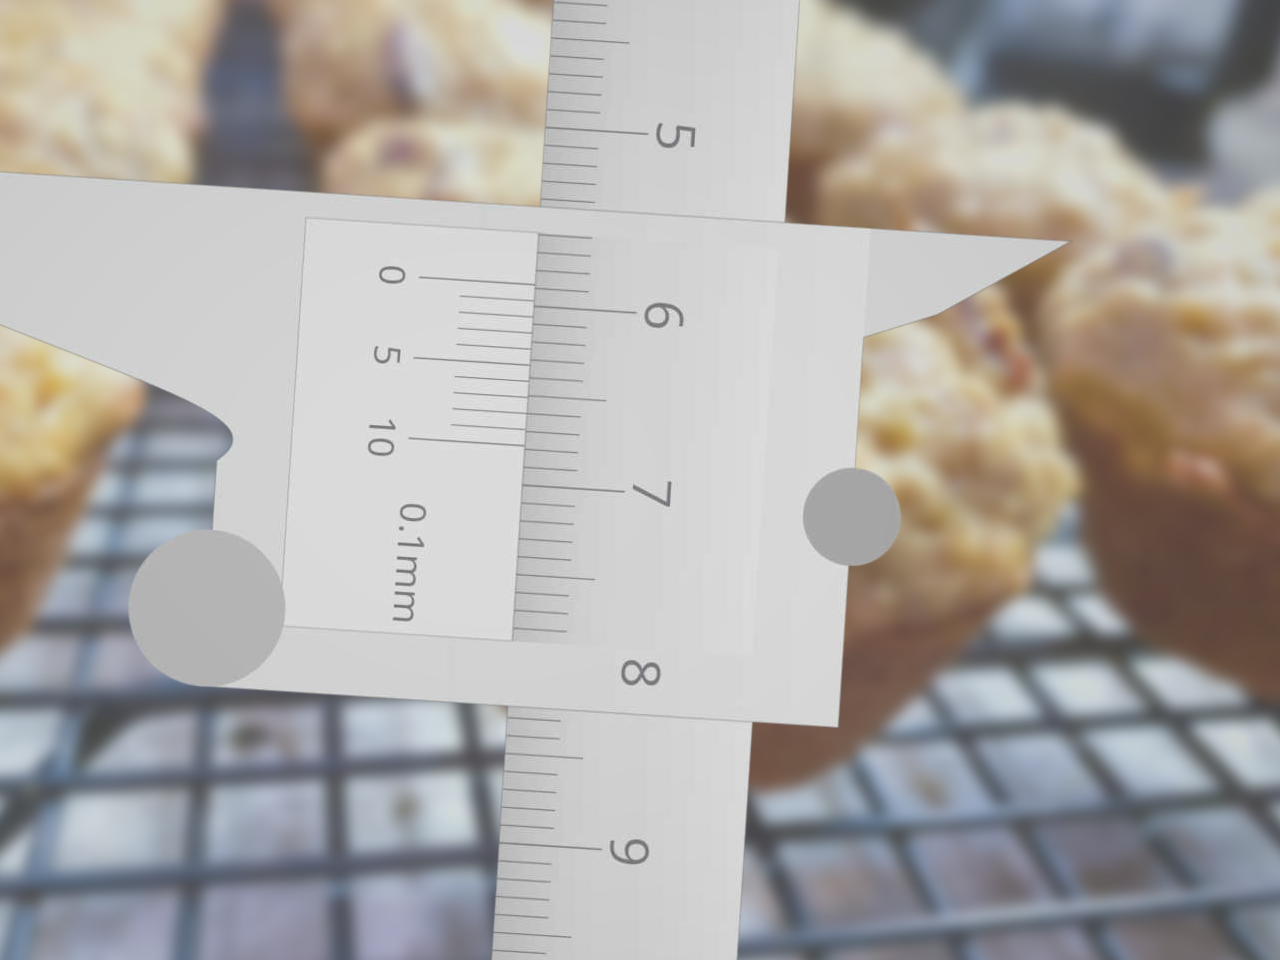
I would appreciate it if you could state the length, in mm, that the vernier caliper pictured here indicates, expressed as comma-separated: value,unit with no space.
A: 58.8,mm
